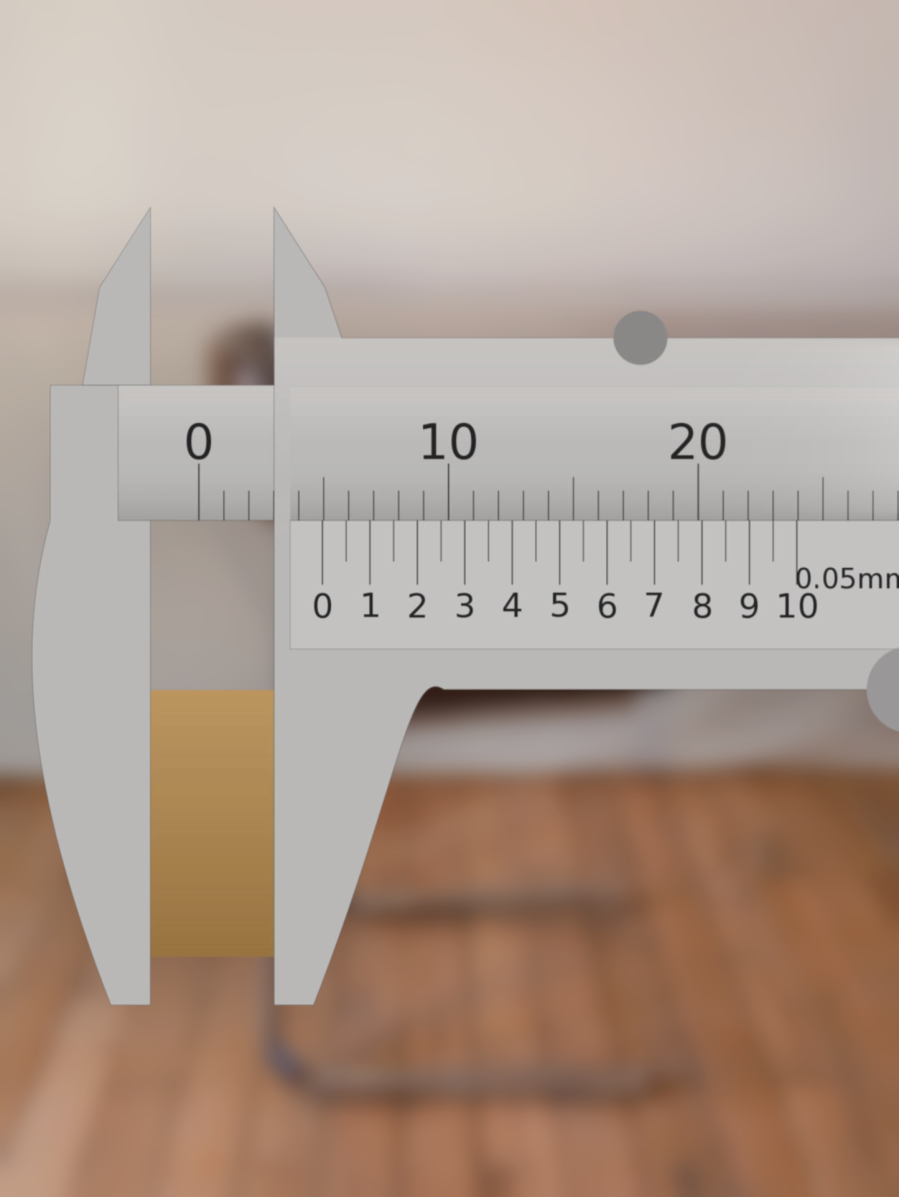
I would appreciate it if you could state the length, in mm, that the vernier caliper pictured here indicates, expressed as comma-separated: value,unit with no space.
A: 4.95,mm
